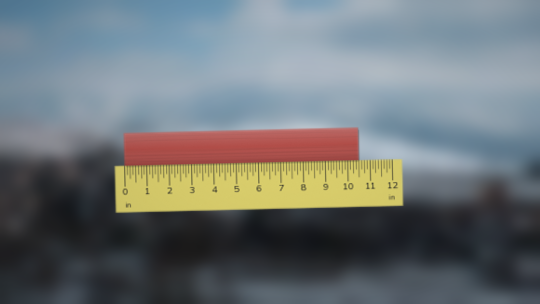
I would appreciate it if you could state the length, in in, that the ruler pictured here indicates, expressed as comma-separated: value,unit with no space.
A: 10.5,in
